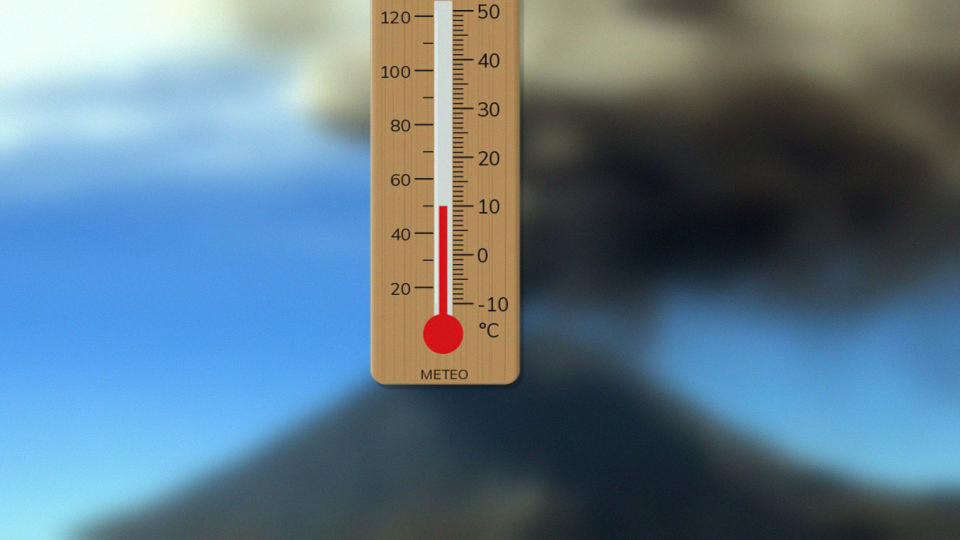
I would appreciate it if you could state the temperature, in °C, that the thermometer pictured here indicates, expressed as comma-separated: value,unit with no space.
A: 10,°C
